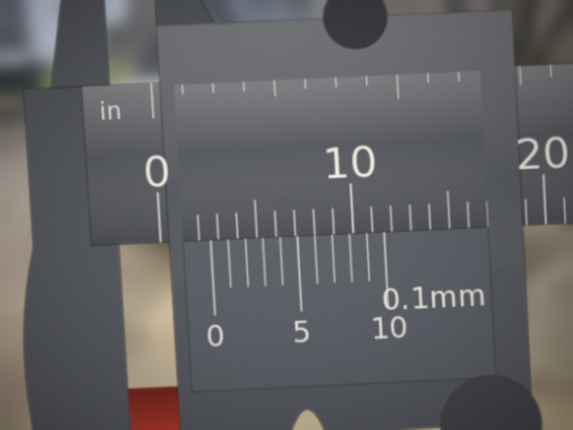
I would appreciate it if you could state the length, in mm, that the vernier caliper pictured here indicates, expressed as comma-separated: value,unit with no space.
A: 2.6,mm
